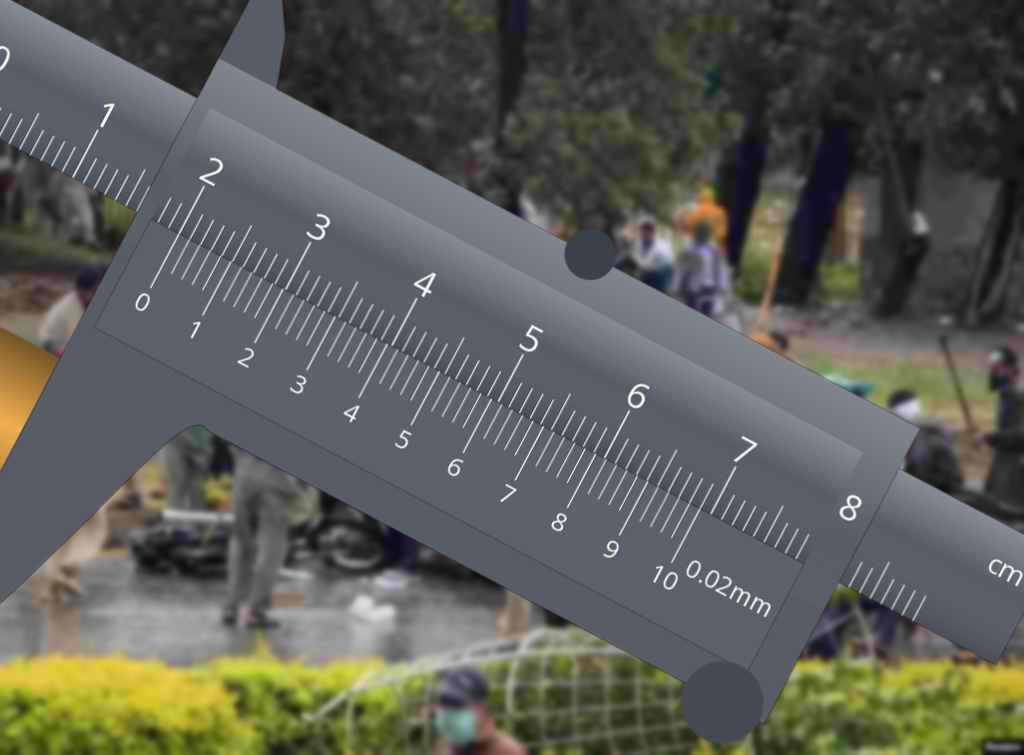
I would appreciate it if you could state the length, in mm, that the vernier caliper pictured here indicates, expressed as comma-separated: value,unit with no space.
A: 20.0,mm
